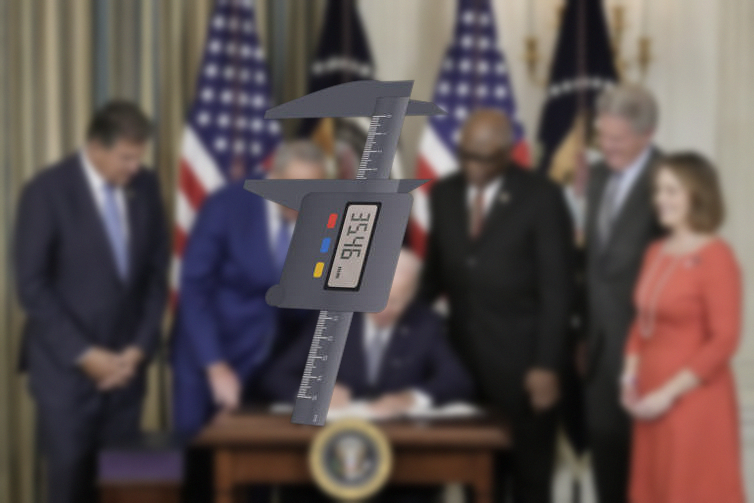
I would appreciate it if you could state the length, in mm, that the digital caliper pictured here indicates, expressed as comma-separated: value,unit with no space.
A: 35.46,mm
